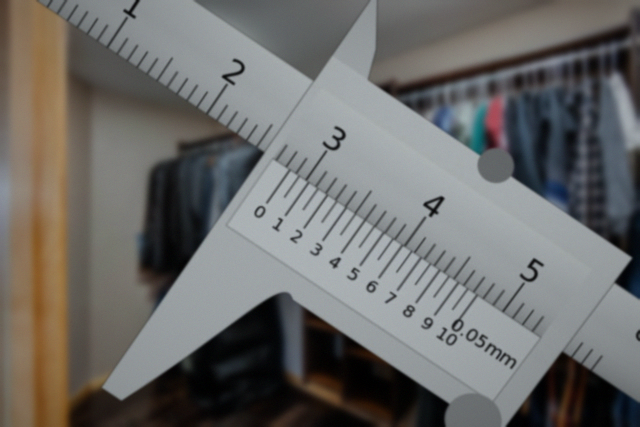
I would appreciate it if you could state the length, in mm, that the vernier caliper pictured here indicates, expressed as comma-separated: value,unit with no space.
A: 28.4,mm
